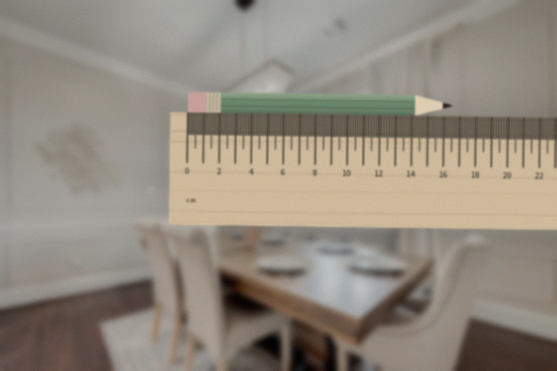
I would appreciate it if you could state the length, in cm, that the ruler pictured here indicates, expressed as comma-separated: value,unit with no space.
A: 16.5,cm
